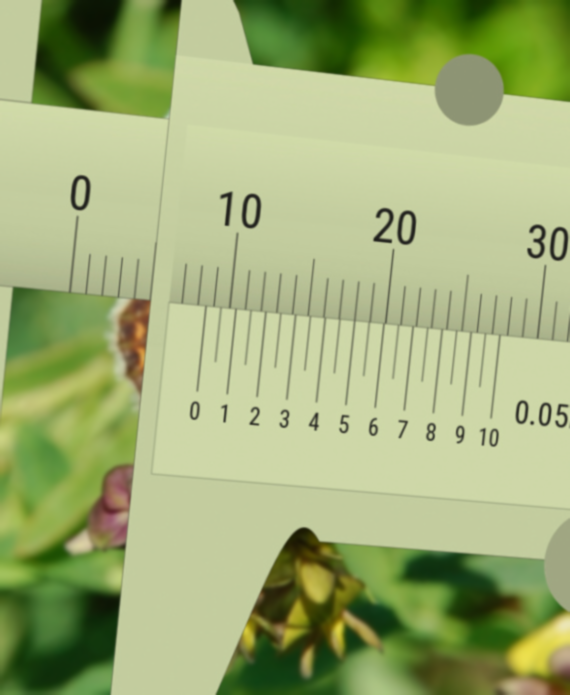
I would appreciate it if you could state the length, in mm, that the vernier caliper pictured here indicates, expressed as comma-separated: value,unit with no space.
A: 8.5,mm
